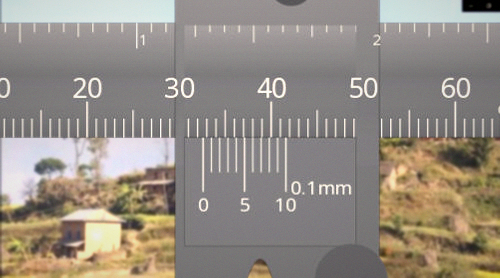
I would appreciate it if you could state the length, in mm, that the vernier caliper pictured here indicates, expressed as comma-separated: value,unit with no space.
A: 32.6,mm
